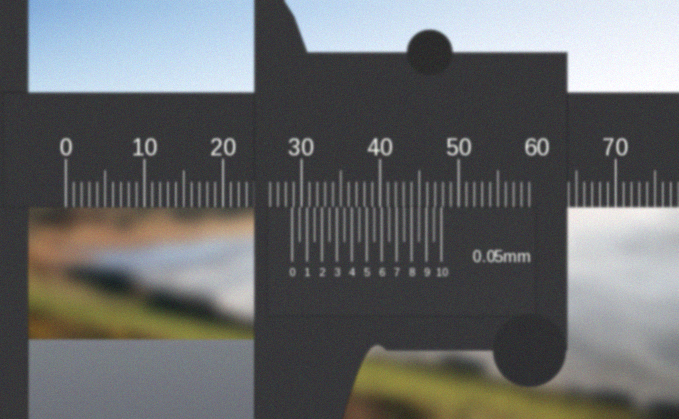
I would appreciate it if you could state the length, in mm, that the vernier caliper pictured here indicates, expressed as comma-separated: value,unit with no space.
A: 28.8,mm
